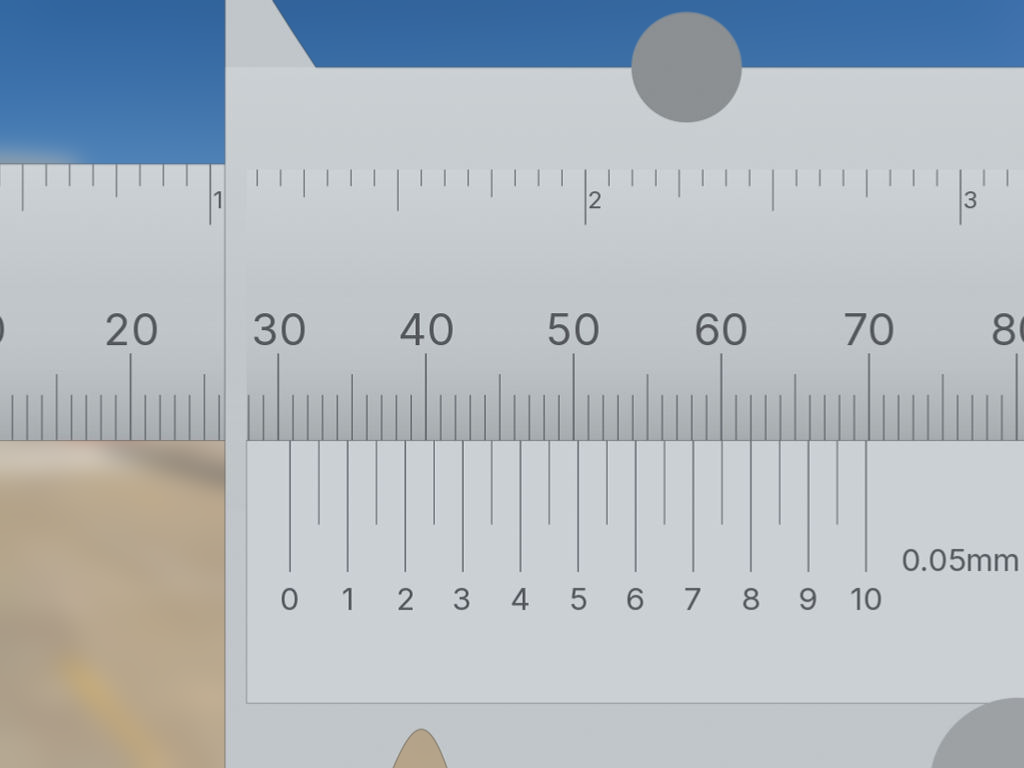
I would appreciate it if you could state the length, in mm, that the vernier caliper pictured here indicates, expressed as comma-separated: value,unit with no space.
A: 30.8,mm
